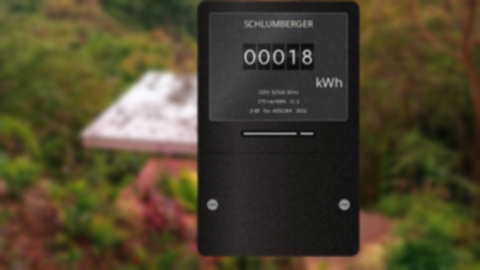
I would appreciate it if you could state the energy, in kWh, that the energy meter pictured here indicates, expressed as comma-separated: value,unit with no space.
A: 18,kWh
